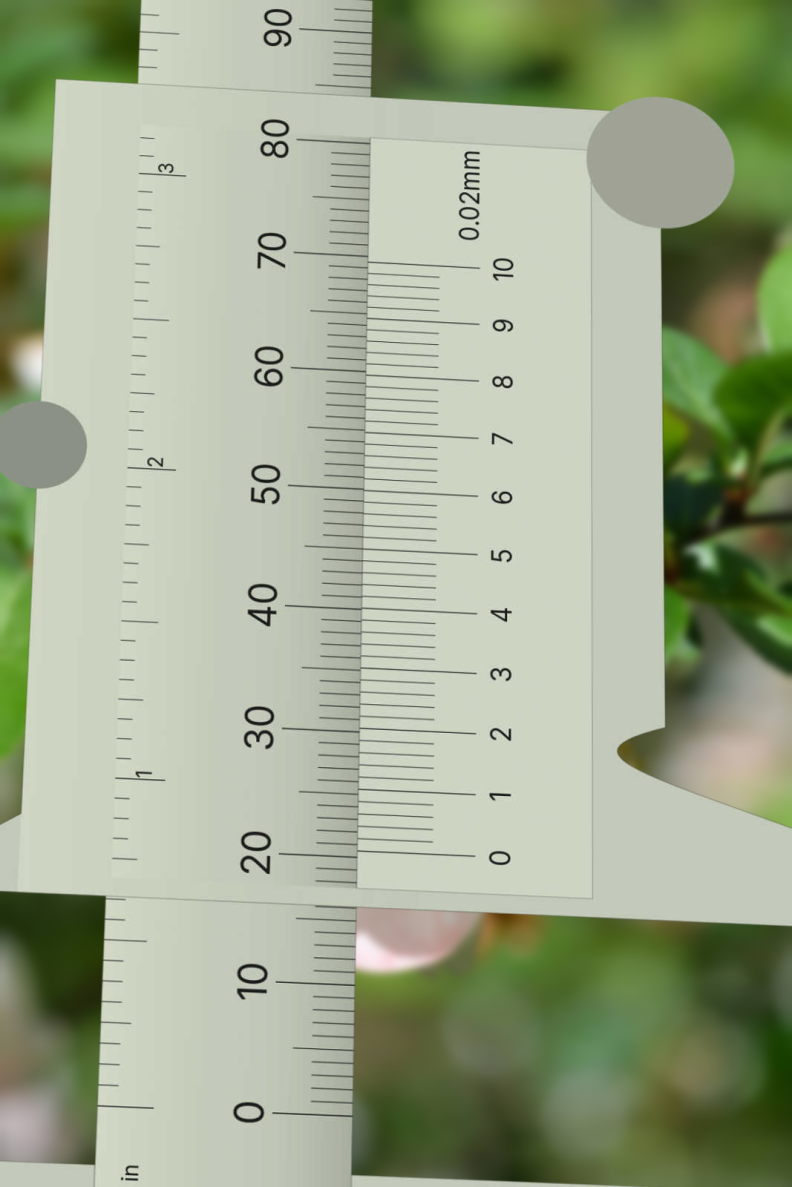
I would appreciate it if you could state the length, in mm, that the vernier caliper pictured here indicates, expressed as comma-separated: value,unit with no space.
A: 20.5,mm
